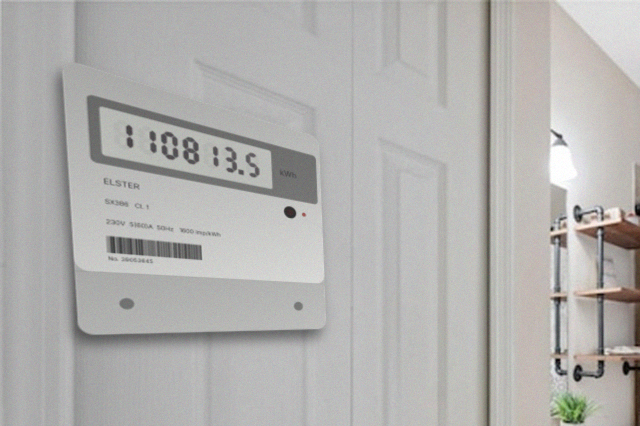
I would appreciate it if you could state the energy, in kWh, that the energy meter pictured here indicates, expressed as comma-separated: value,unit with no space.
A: 110813.5,kWh
